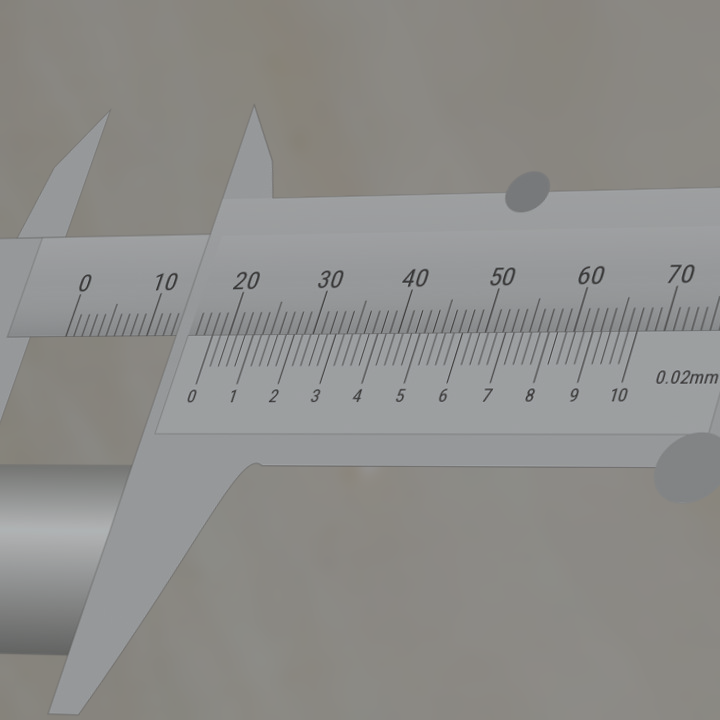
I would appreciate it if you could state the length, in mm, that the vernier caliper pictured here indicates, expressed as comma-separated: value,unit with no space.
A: 18.0,mm
